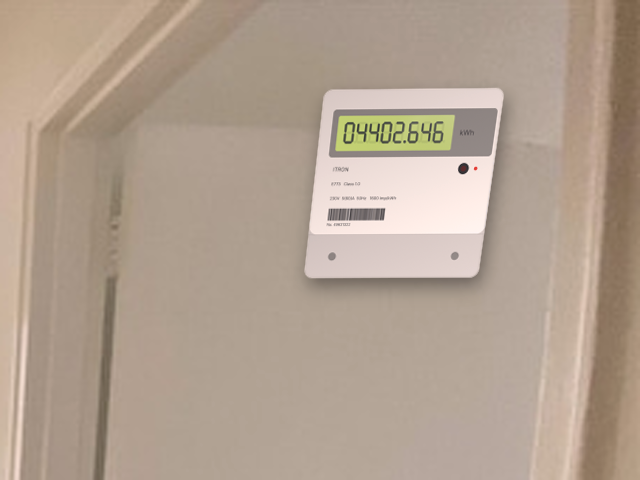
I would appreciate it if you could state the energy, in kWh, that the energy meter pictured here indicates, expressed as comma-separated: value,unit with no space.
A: 4402.646,kWh
